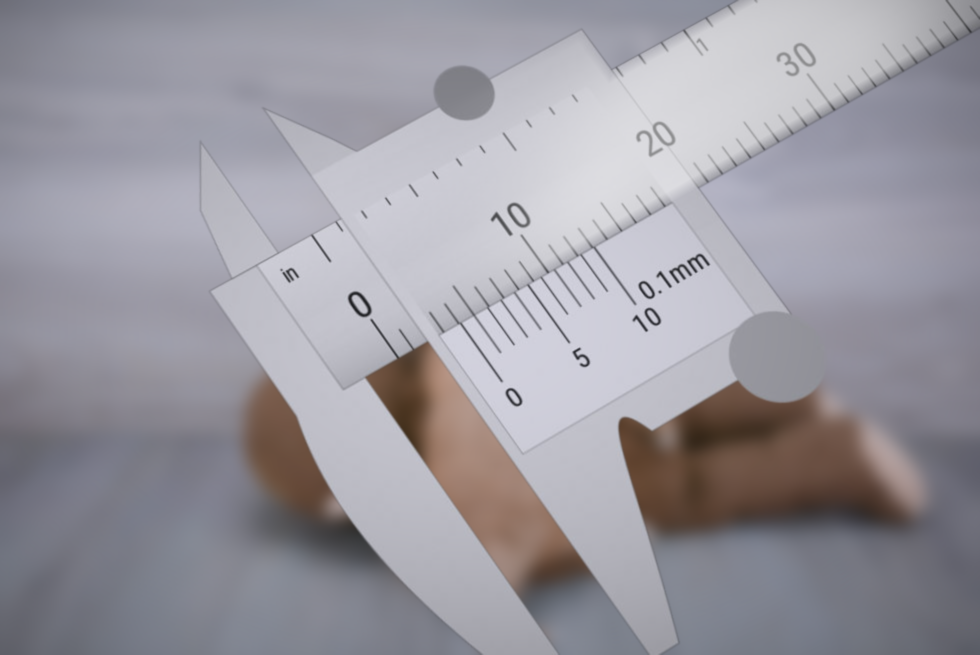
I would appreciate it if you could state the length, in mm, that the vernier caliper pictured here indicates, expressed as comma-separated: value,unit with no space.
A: 4.1,mm
